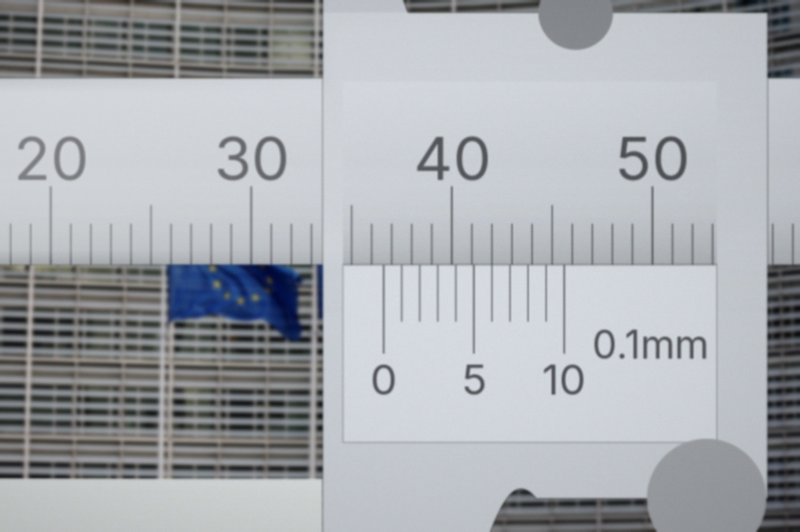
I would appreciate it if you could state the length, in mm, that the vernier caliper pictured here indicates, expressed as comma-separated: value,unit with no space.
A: 36.6,mm
